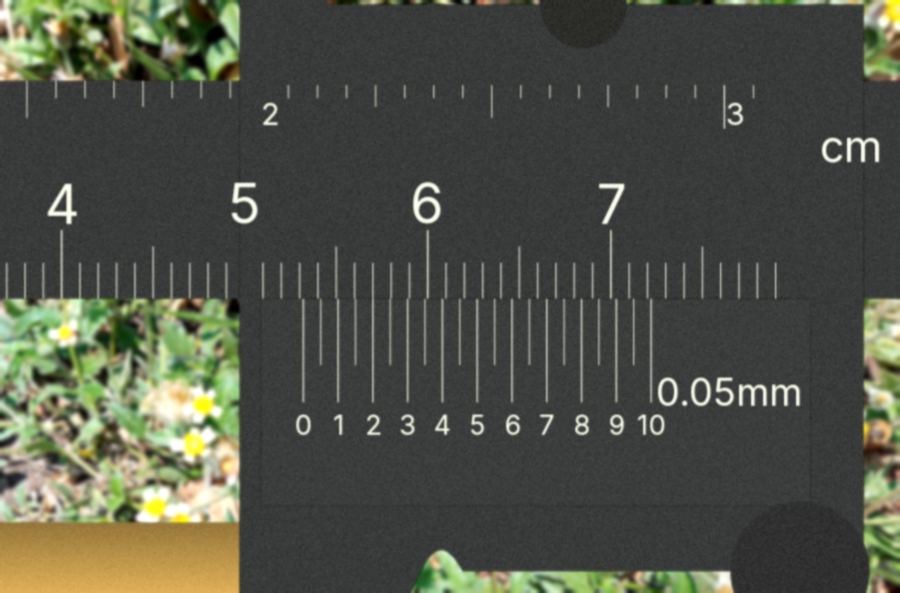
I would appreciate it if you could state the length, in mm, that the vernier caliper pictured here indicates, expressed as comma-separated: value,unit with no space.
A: 53.2,mm
